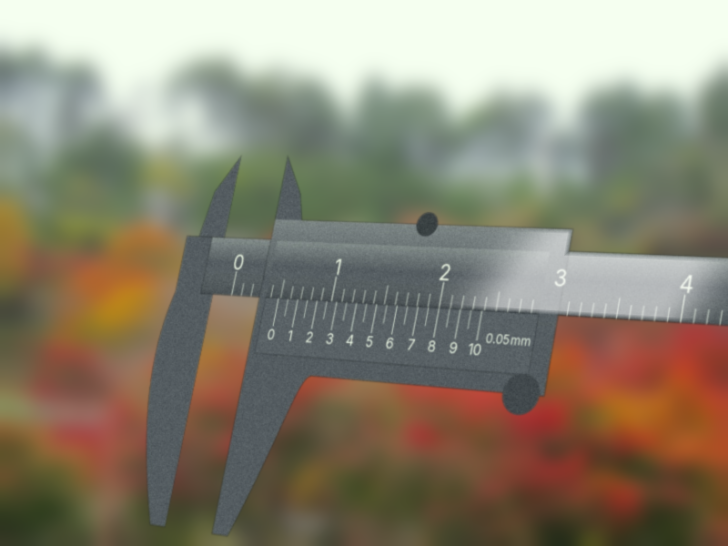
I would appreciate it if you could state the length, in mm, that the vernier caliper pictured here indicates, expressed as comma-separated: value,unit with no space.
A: 4.8,mm
